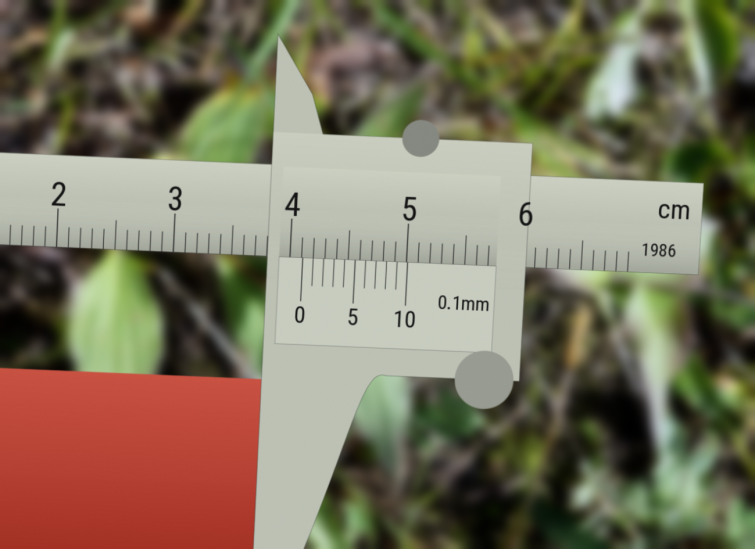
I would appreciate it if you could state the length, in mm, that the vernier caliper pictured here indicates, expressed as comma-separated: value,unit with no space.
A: 41.1,mm
